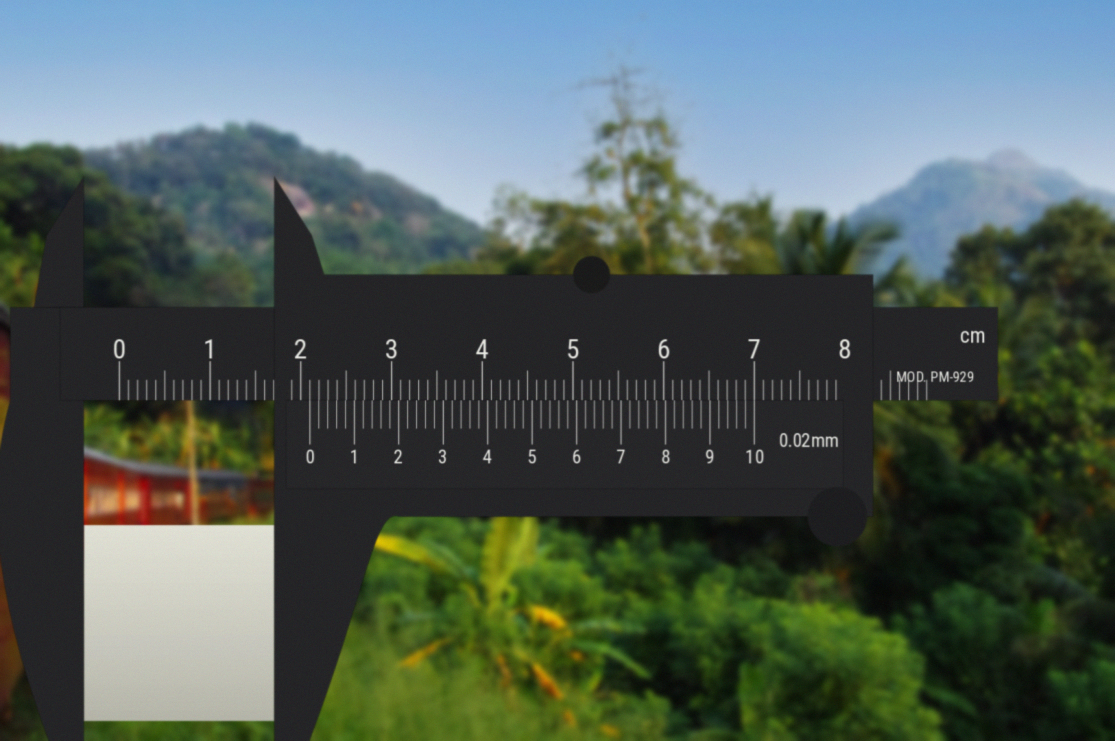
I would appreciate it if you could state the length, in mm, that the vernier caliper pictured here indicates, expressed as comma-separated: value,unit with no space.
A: 21.0,mm
